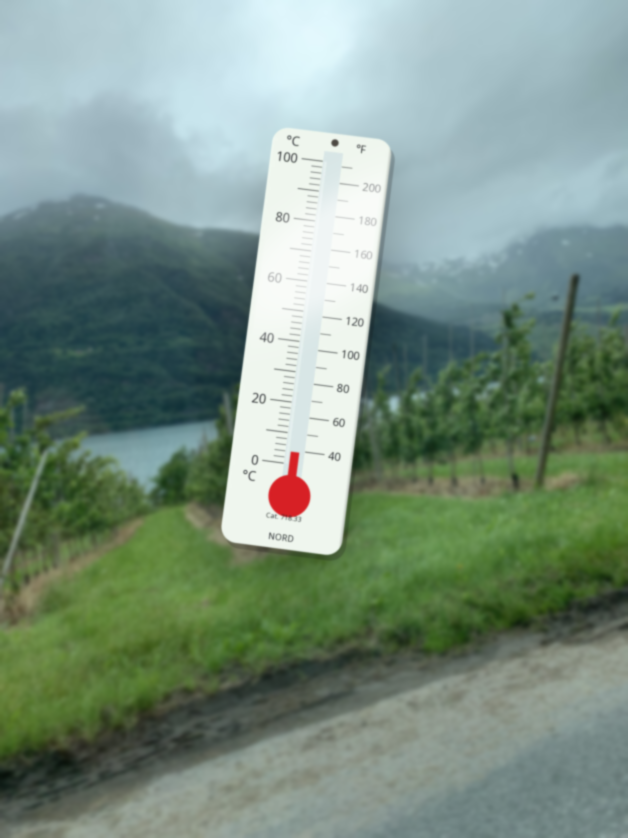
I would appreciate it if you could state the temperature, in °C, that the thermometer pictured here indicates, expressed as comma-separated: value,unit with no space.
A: 4,°C
